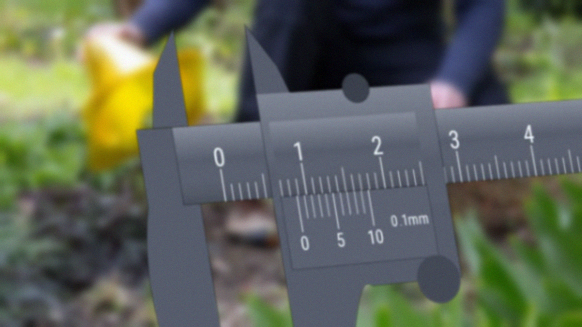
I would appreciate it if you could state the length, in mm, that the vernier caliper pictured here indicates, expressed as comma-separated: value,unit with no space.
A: 8.8,mm
